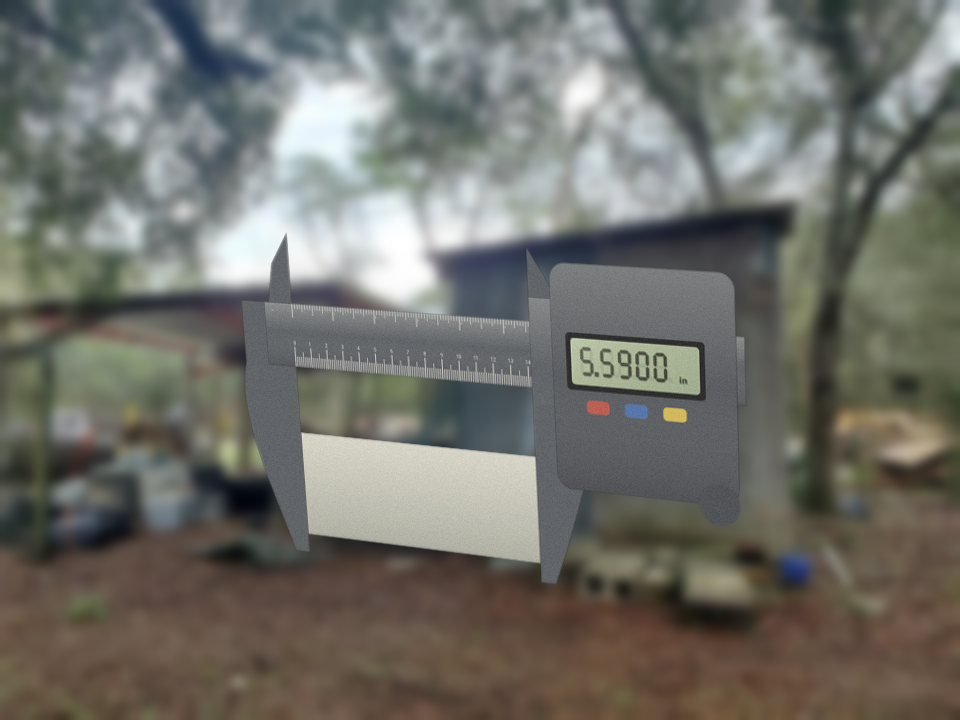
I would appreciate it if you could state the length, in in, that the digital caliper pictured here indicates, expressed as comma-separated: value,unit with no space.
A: 5.5900,in
